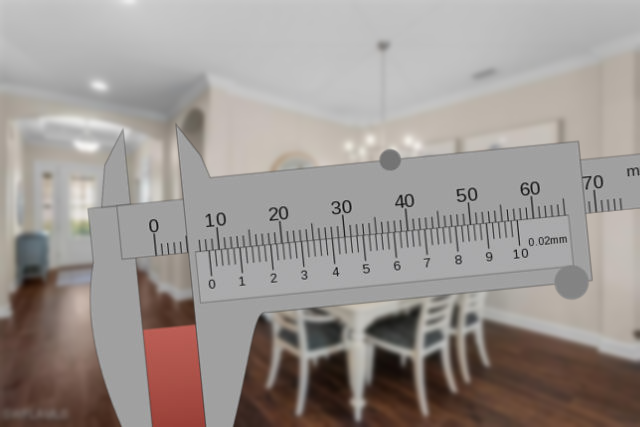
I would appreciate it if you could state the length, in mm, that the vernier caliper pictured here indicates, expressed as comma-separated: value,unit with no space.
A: 8.4,mm
